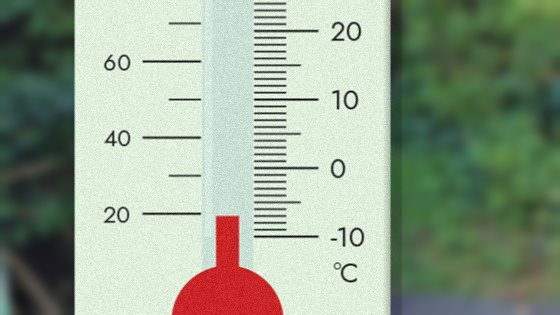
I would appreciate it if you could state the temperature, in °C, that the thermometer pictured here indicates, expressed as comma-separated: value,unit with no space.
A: -7,°C
